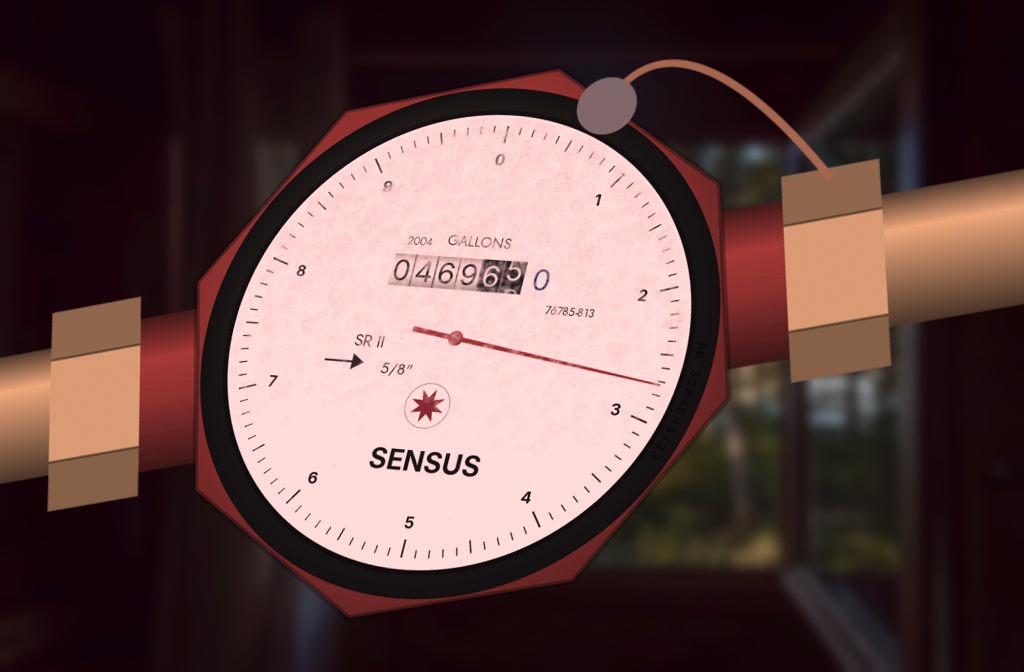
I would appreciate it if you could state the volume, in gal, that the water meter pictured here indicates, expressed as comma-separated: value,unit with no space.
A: 469652.7,gal
